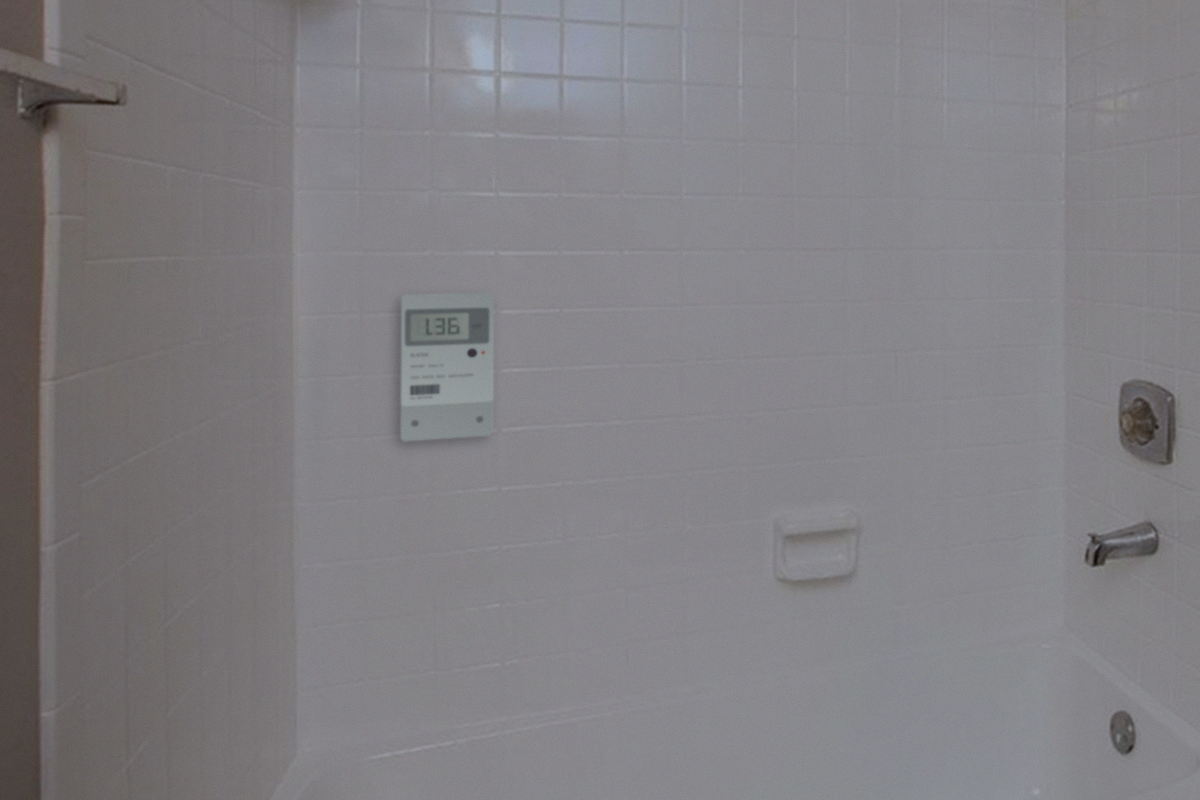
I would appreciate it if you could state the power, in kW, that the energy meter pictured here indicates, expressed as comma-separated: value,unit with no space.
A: 1.36,kW
